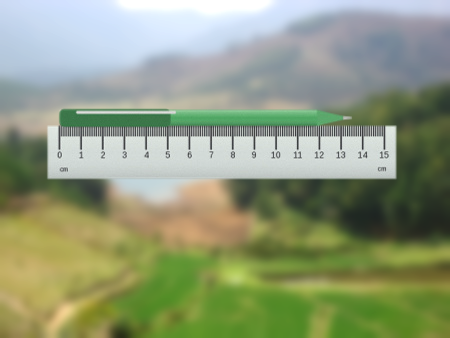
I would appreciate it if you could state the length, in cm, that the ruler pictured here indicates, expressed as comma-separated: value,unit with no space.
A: 13.5,cm
